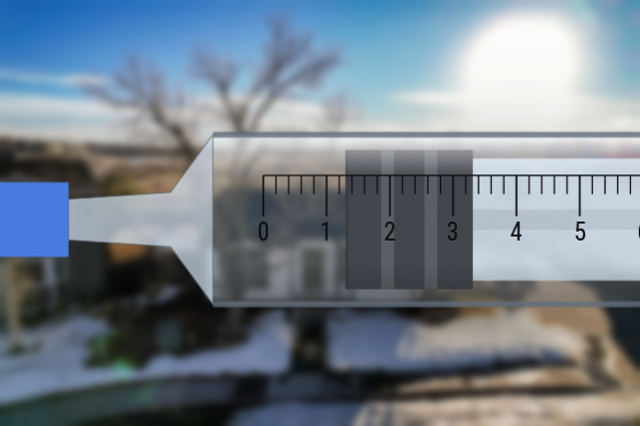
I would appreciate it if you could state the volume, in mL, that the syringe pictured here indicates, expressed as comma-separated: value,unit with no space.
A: 1.3,mL
